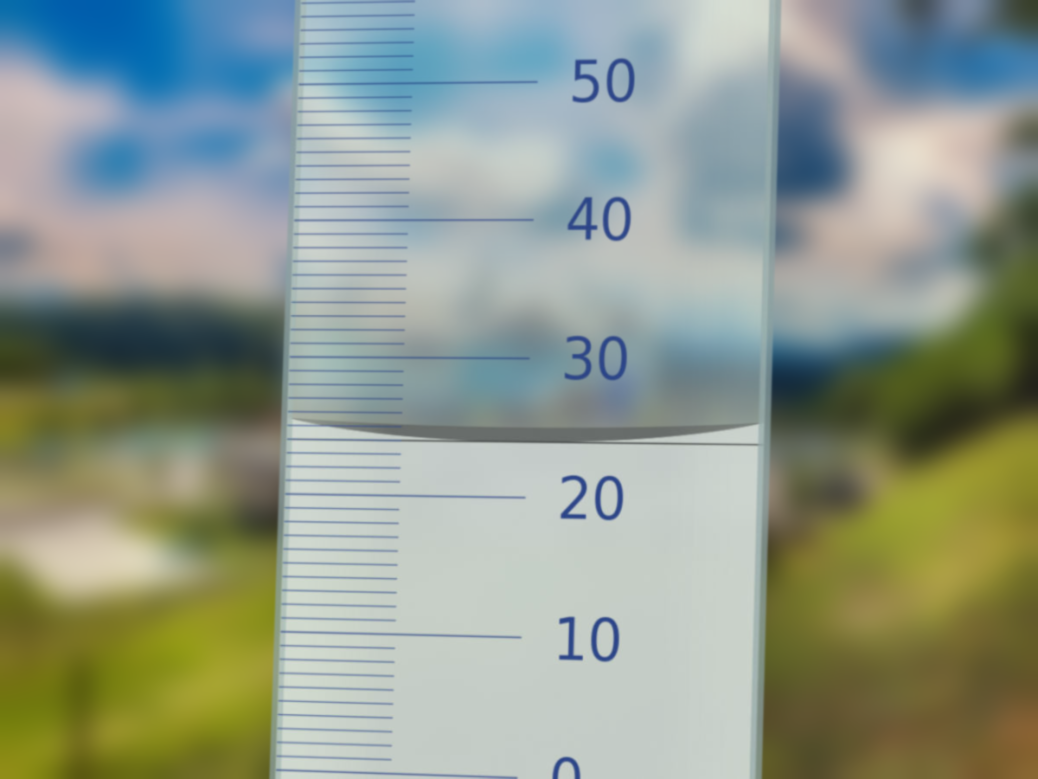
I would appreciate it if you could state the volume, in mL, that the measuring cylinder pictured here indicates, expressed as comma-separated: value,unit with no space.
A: 24,mL
